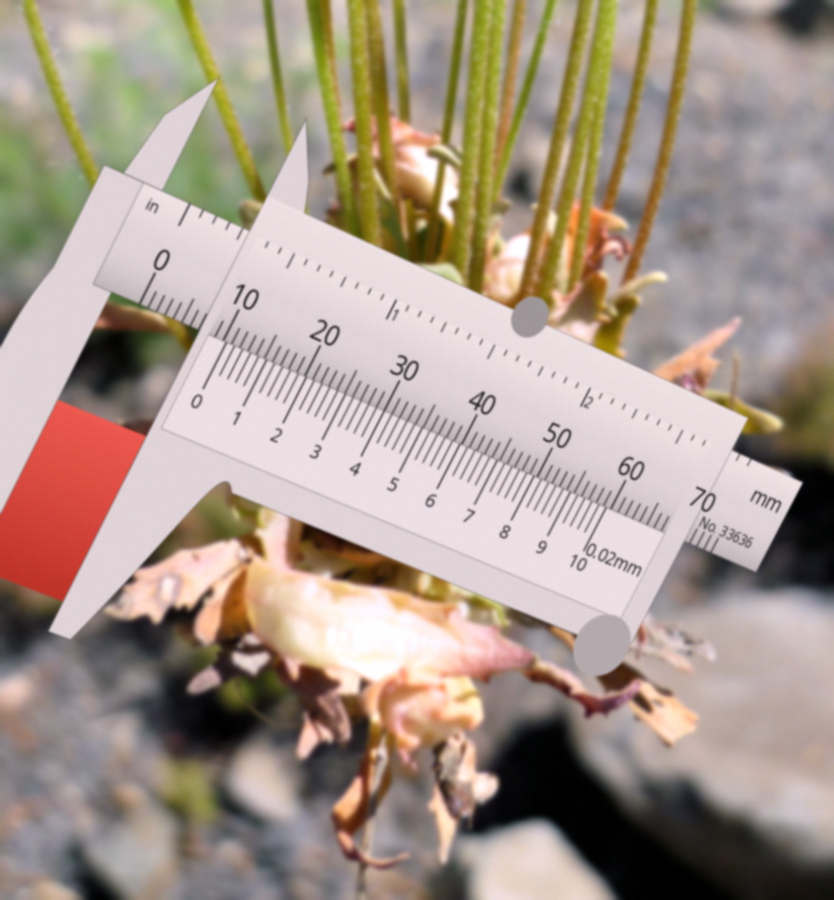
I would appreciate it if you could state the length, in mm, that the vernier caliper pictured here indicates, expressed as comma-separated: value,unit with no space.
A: 10.4,mm
